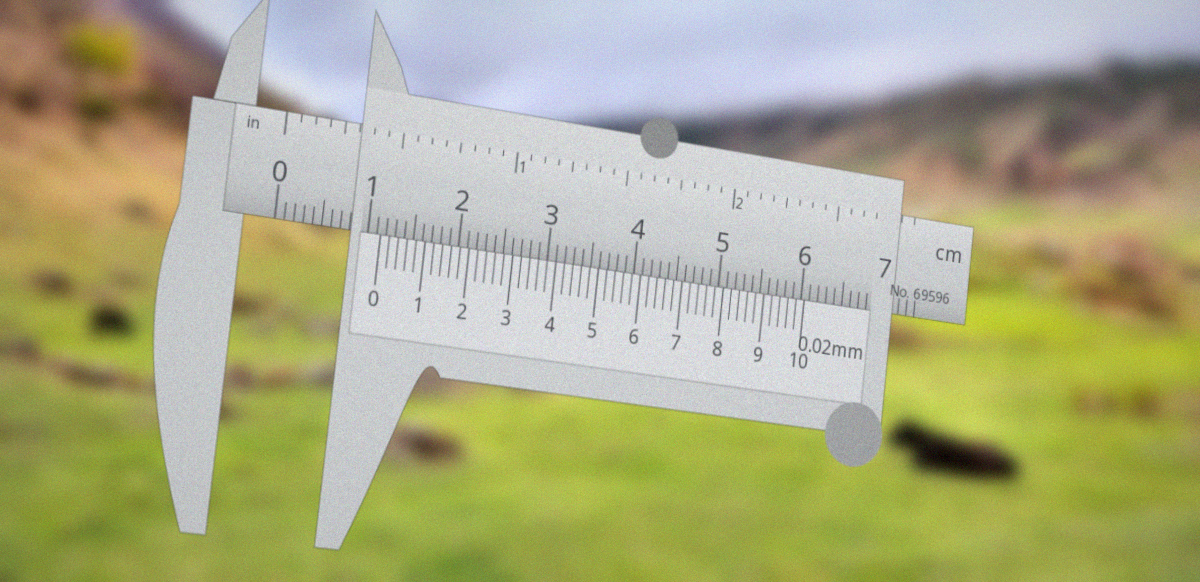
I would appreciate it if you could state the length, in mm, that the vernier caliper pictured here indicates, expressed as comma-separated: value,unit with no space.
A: 11.4,mm
